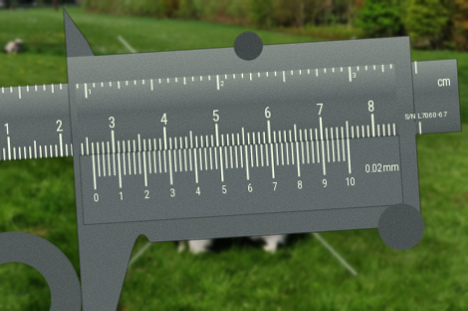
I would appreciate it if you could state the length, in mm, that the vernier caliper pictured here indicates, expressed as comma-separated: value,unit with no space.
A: 26.0,mm
